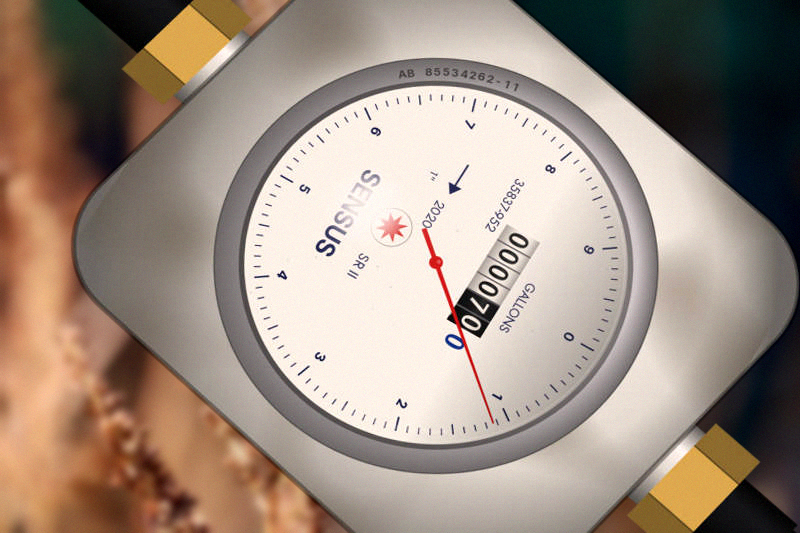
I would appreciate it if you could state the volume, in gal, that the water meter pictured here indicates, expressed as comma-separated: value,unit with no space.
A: 701.1,gal
